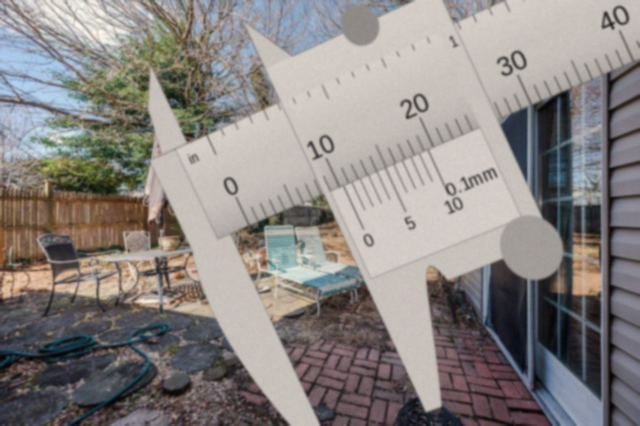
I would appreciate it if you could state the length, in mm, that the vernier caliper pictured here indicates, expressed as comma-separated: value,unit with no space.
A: 10.4,mm
